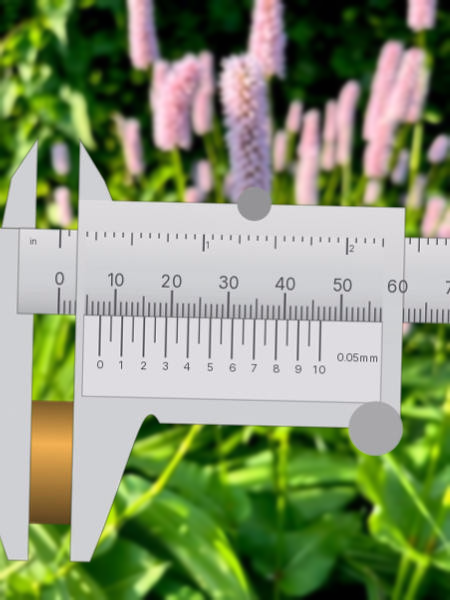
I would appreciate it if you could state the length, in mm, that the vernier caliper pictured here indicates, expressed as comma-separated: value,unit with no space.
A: 7.4,mm
